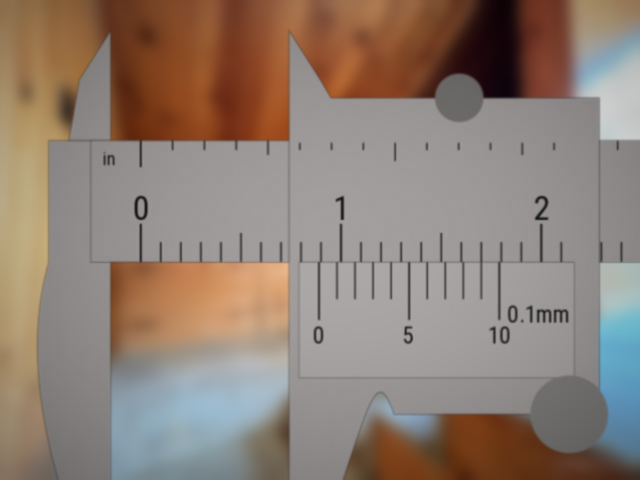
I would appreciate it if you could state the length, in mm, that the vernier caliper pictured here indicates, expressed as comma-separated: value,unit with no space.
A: 8.9,mm
